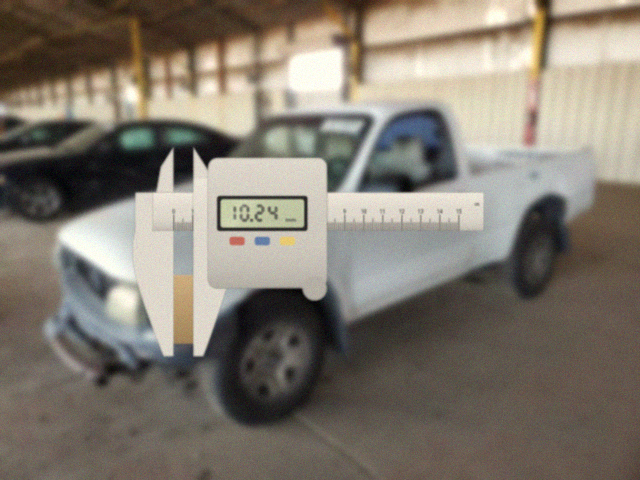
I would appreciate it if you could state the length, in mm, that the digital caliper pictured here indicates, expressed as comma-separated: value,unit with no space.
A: 10.24,mm
